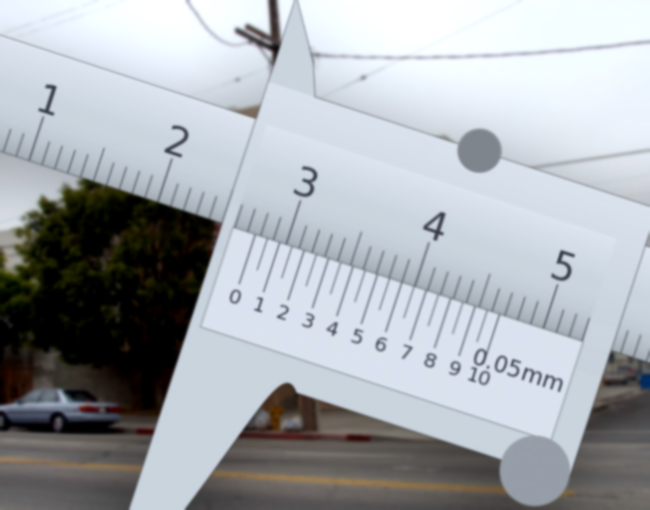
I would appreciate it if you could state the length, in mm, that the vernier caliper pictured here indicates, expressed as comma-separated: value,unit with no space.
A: 27.6,mm
